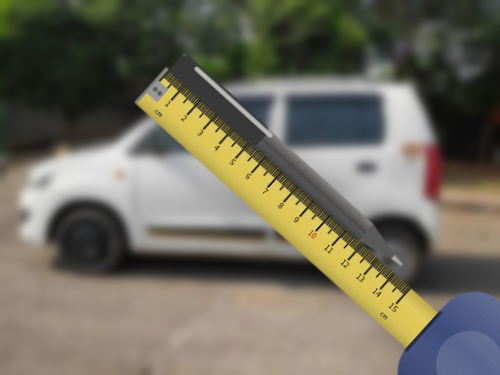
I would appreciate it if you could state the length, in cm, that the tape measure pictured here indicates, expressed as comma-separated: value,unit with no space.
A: 14,cm
